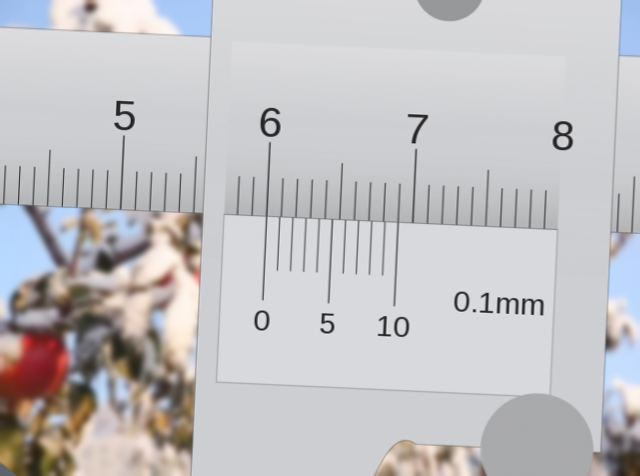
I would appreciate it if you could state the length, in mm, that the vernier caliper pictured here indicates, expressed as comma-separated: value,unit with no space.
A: 60.0,mm
